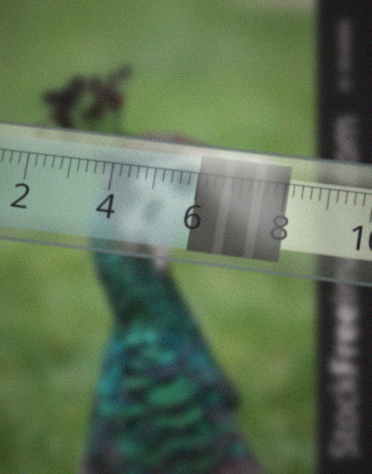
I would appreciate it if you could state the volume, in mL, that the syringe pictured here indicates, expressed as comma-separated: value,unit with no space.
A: 6,mL
